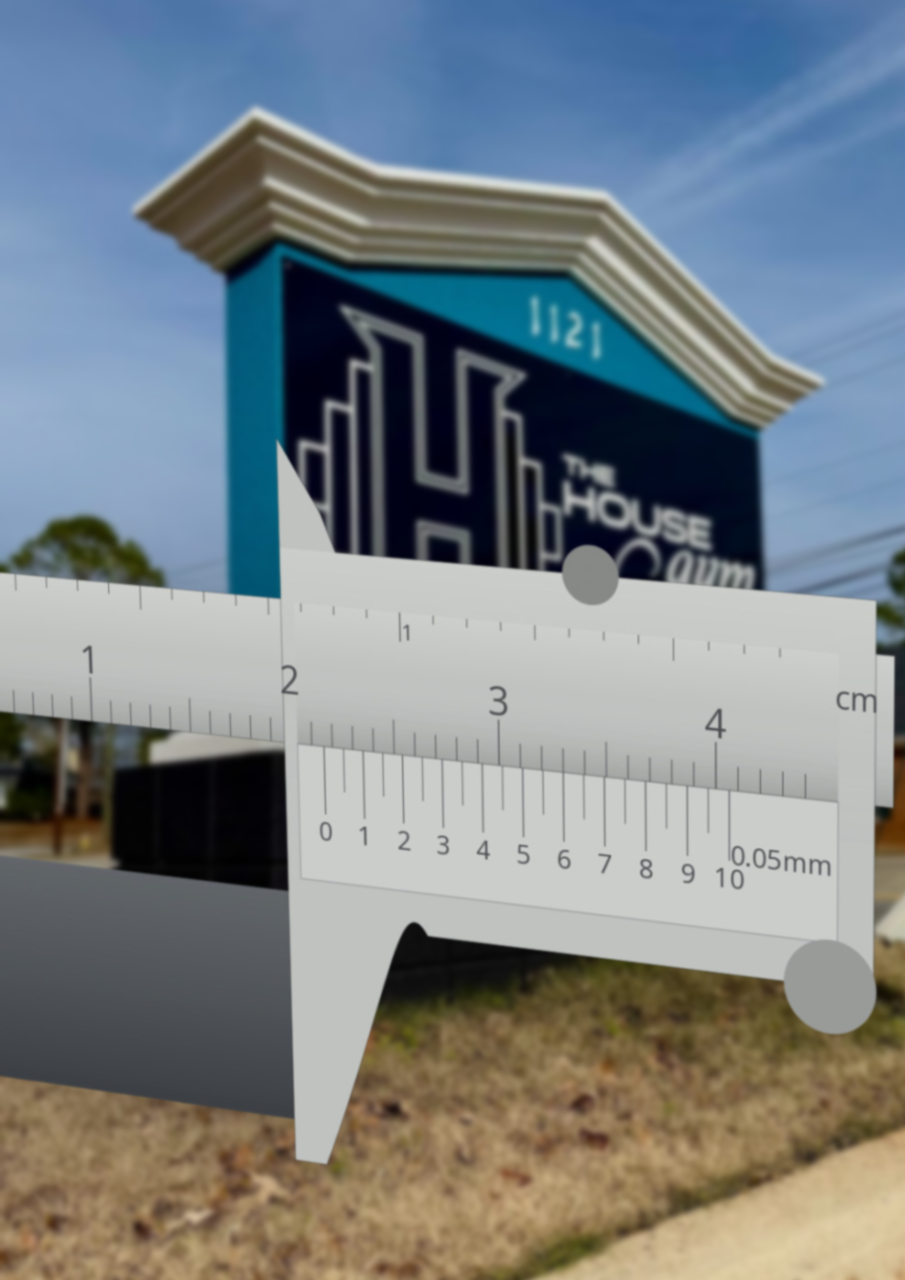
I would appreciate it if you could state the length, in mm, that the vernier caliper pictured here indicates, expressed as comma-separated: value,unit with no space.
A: 21.6,mm
